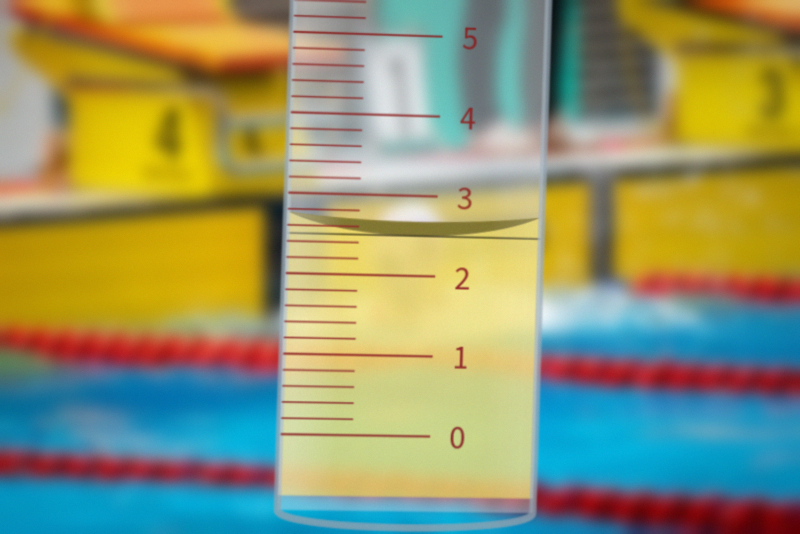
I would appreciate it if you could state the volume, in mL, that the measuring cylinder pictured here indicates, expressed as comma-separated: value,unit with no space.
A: 2.5,mL
